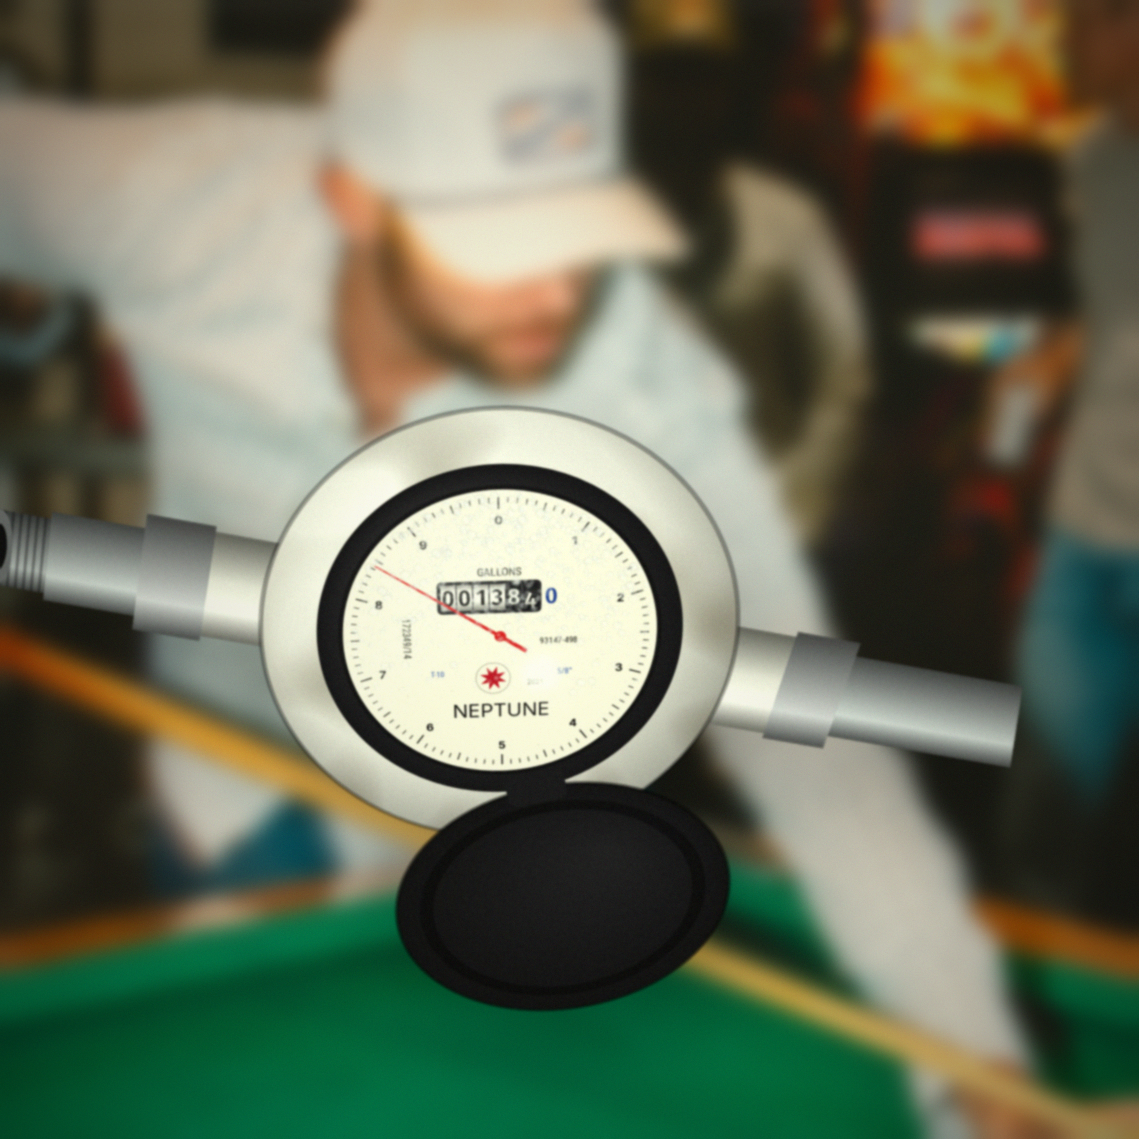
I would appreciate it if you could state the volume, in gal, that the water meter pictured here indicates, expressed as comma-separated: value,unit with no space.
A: 13838.4,gal
